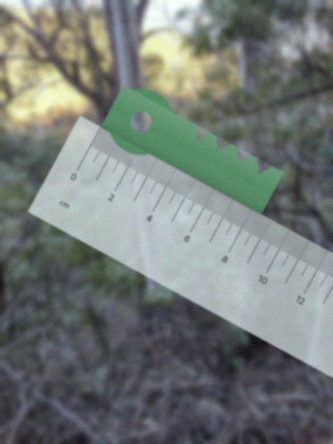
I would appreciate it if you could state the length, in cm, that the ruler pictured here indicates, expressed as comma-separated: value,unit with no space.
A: 8.5,cm
